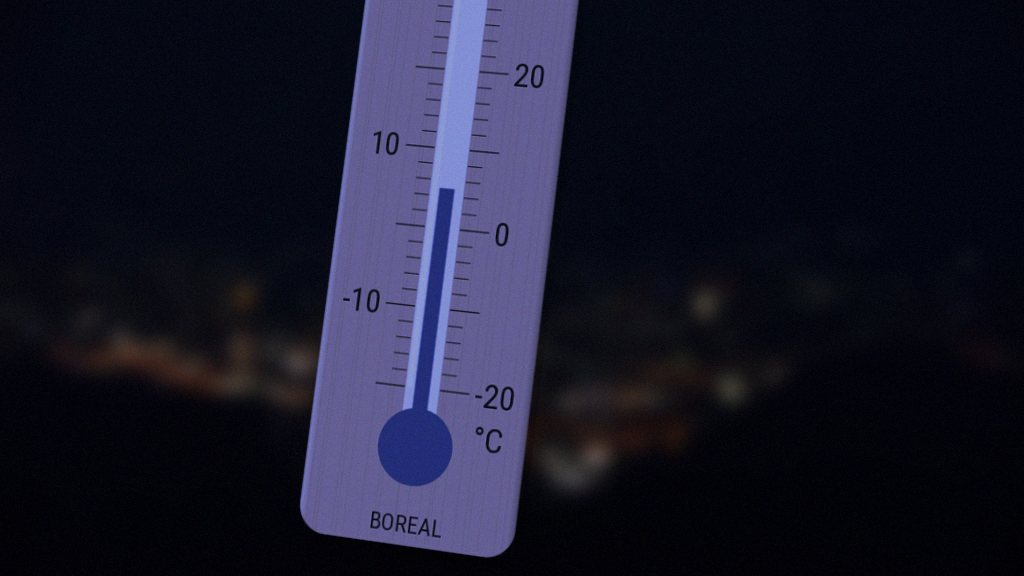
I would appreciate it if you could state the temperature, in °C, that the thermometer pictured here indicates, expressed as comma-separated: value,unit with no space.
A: 5,°C
